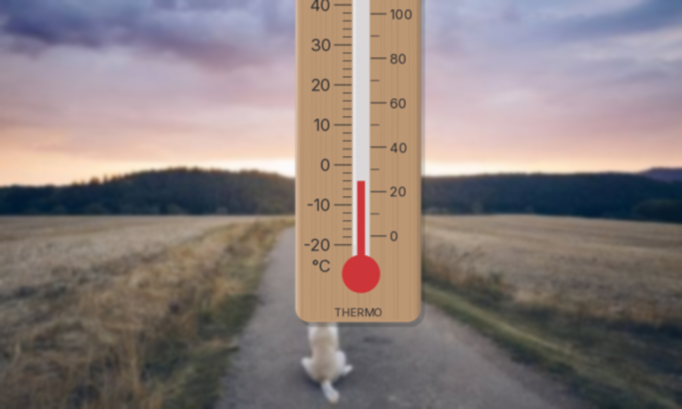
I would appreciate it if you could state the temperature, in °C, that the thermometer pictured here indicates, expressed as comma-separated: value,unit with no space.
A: -4,°C
